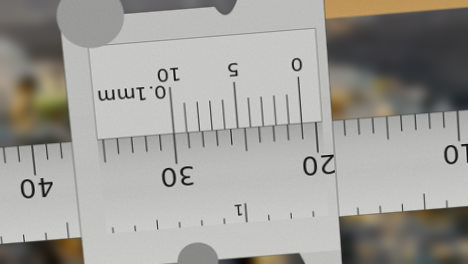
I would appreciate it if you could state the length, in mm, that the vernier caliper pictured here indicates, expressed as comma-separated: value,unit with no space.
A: 21.0,mm
